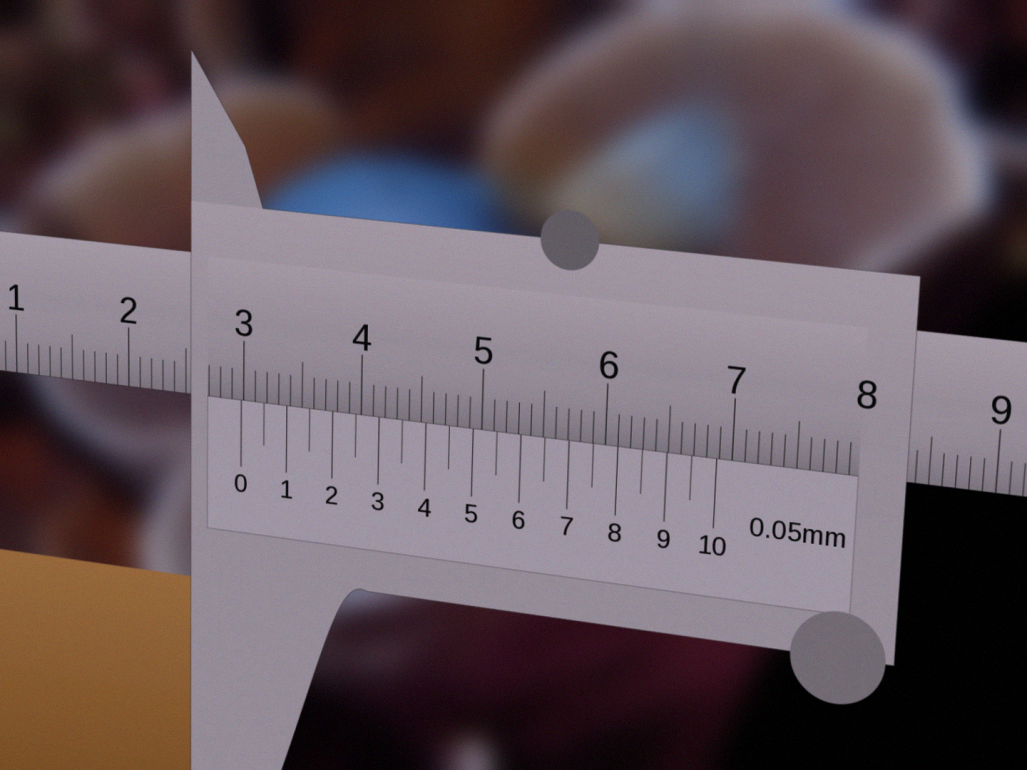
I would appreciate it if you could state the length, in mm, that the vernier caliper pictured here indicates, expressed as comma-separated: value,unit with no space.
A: 29.8,mm
